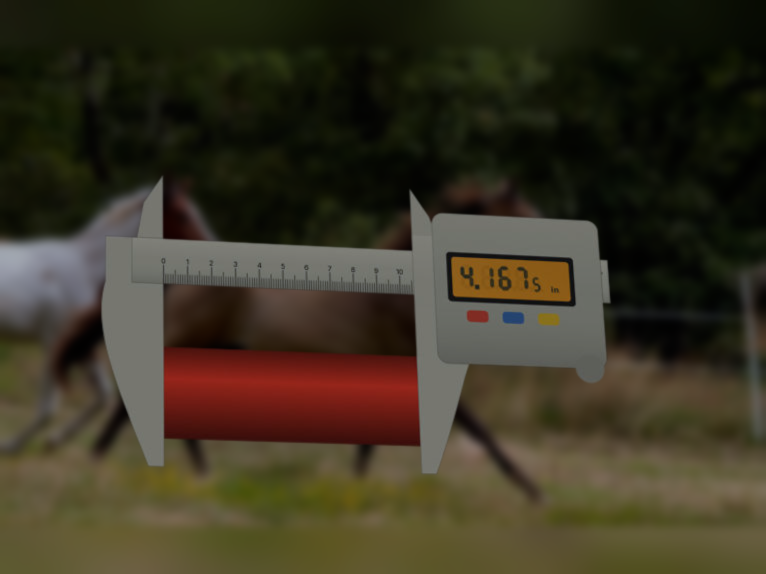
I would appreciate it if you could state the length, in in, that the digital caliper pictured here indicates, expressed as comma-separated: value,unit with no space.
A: 4.1675,in
